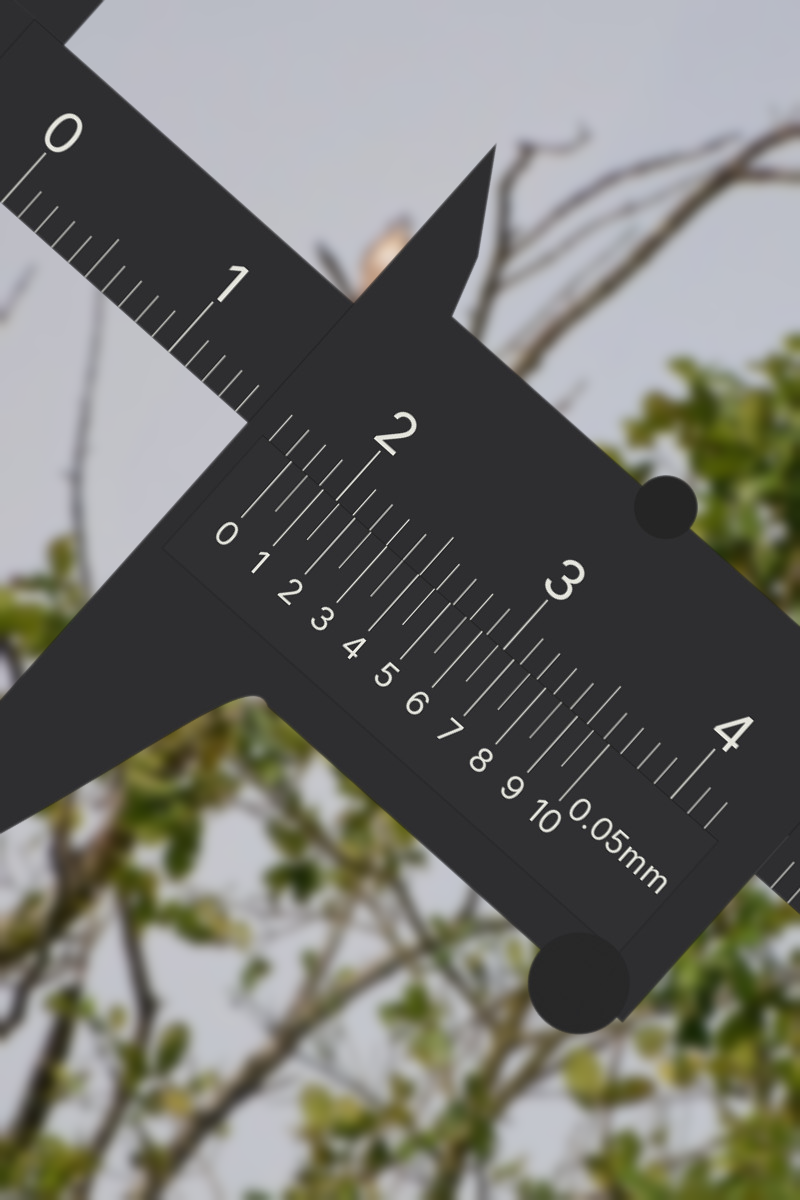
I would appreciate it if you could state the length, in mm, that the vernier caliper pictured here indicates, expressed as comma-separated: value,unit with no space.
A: 17.35,mm
